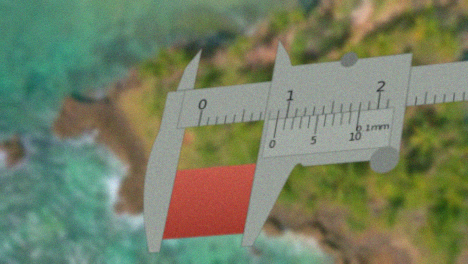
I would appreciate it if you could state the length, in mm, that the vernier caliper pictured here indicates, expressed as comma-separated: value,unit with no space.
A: 9.0,mm
